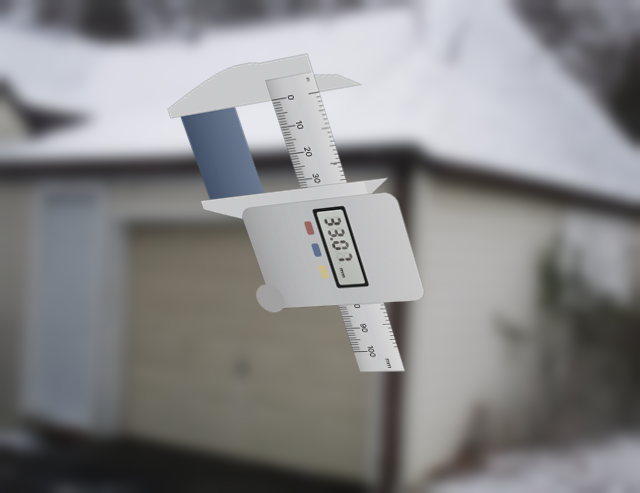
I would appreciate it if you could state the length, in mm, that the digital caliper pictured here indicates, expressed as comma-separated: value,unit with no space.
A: 33.07,mm
